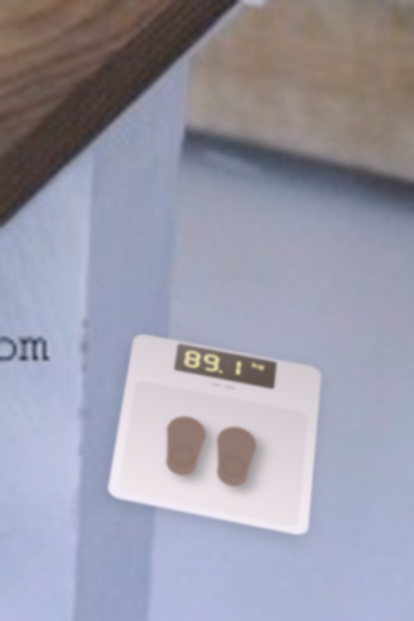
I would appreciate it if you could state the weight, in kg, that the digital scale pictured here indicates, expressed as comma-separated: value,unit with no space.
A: 89.1,kg
